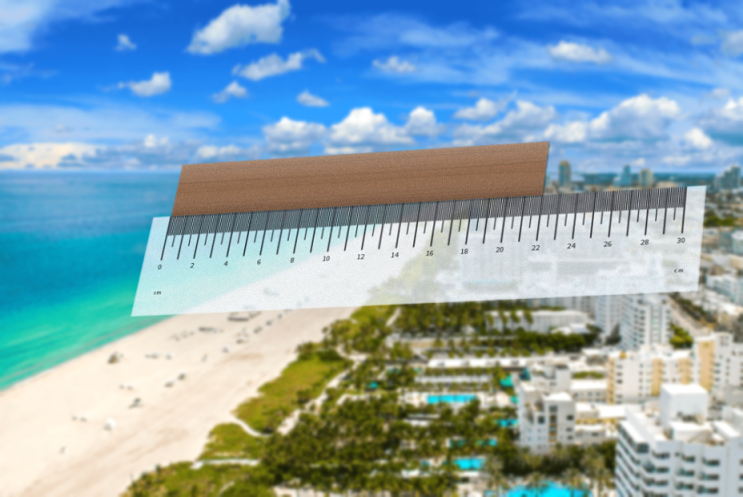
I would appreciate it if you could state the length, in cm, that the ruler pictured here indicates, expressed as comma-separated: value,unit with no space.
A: 22,cm
